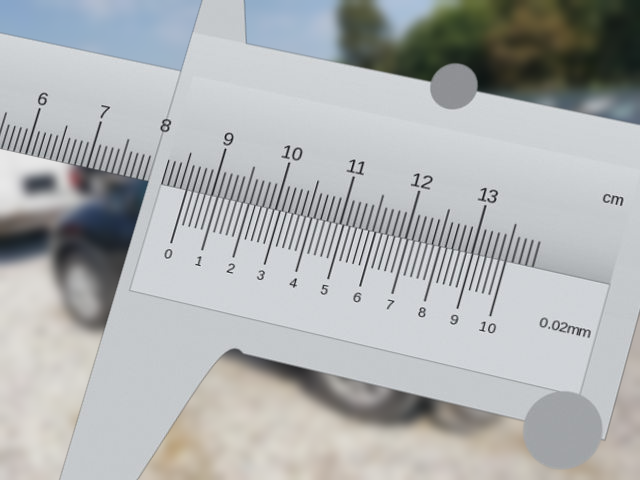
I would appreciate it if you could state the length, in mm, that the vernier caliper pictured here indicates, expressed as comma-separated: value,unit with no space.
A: 86.0,mm
